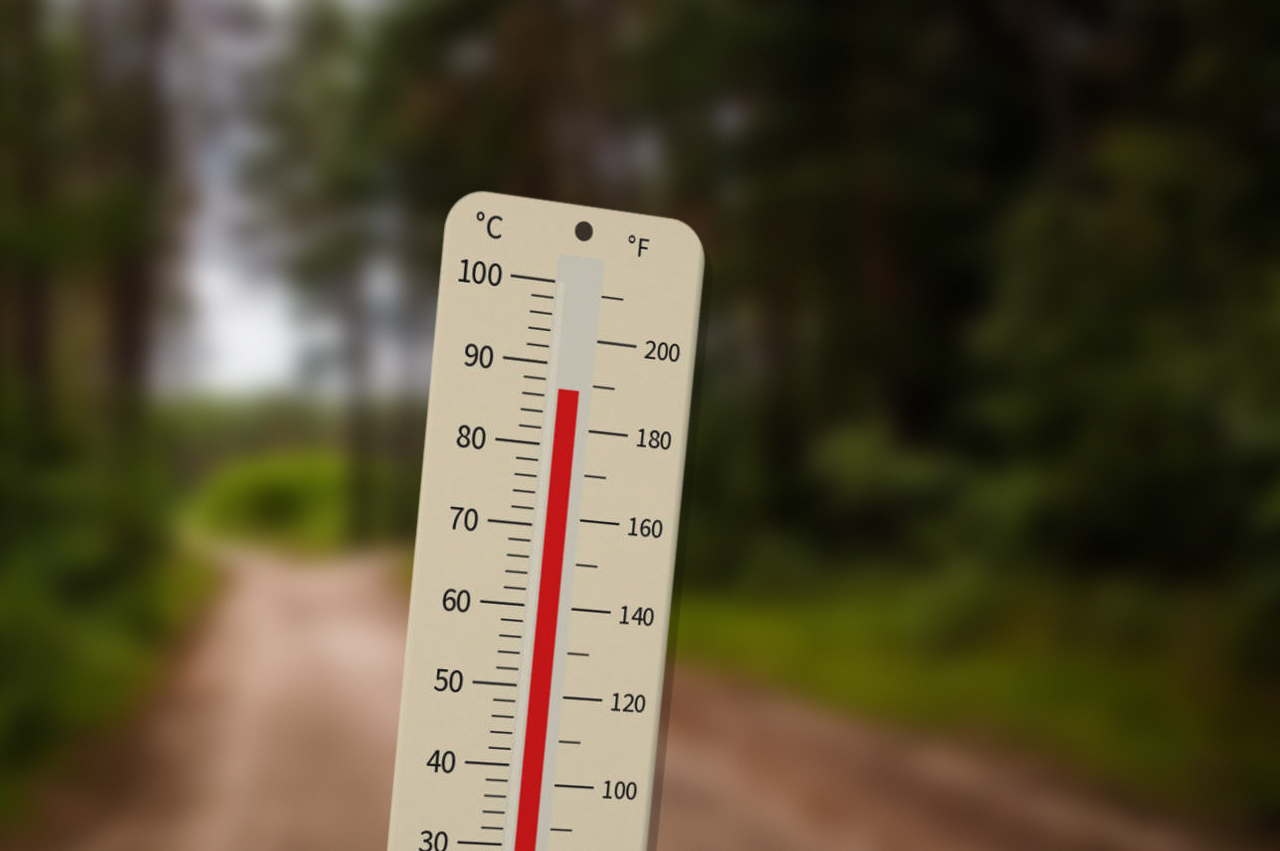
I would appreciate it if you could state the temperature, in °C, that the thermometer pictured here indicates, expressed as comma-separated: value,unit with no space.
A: 87,°C
